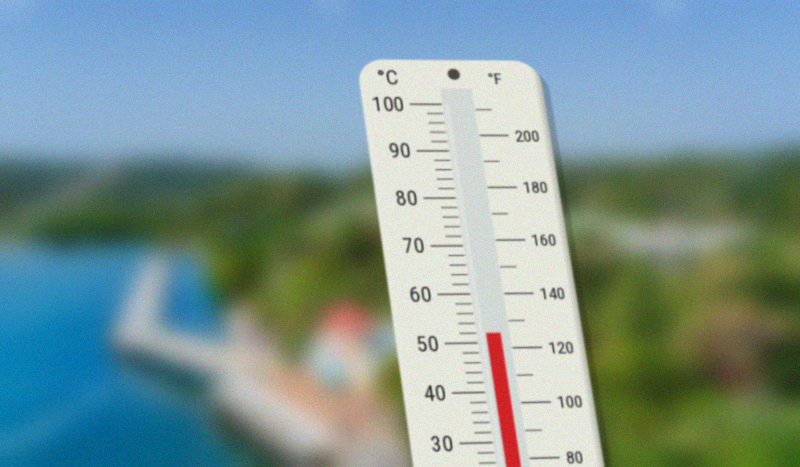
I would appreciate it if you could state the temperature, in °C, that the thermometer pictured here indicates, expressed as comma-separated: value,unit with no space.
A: 52,°C
